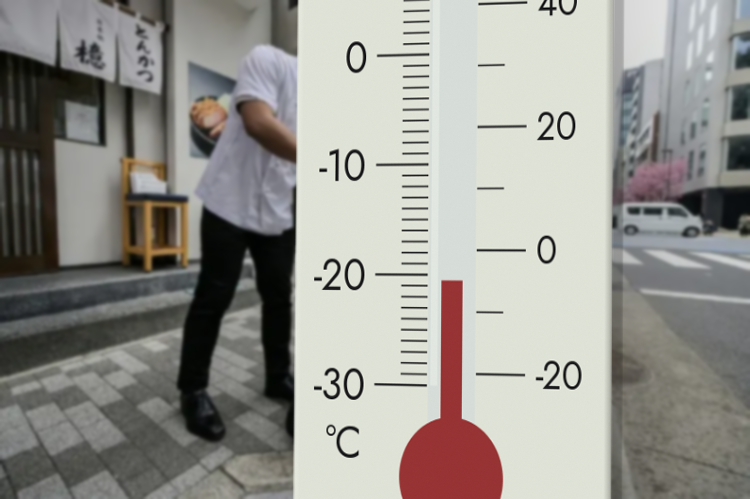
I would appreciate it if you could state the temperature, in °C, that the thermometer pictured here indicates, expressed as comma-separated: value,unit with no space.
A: -20.5,°C
